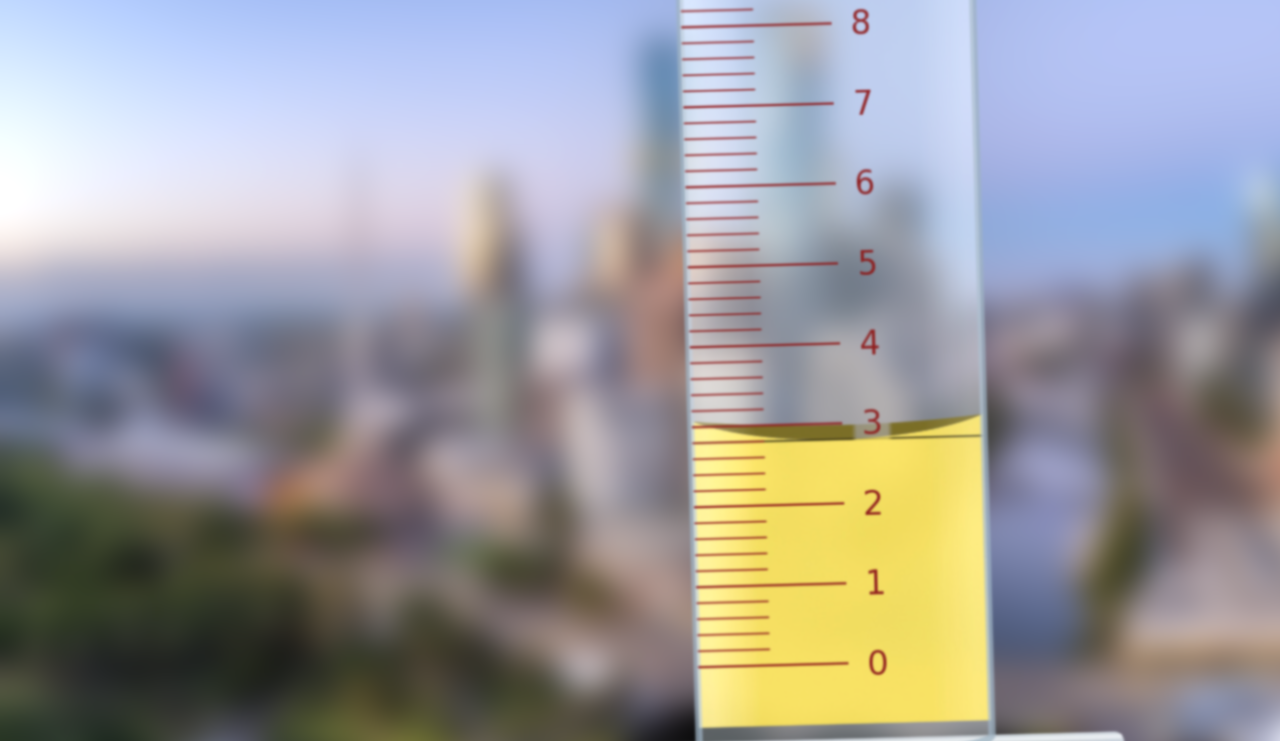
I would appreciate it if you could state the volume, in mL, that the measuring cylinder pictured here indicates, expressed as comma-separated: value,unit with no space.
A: 2.8,mL
